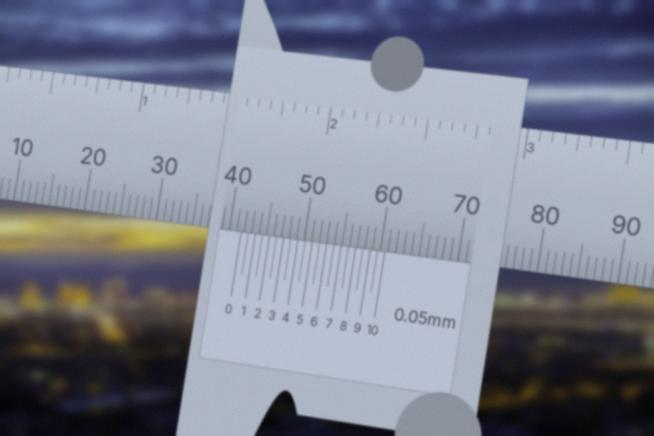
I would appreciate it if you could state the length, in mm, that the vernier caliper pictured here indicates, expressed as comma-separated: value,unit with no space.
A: 41.6,mm
